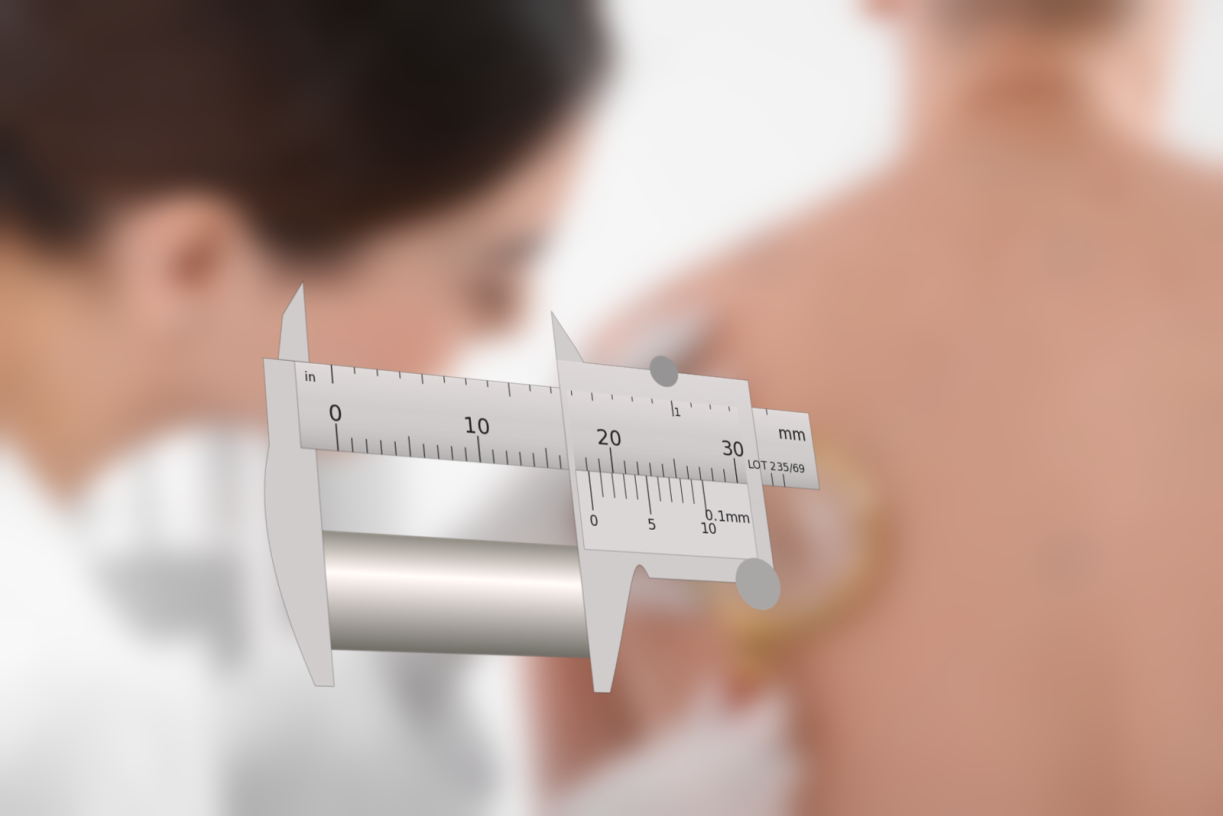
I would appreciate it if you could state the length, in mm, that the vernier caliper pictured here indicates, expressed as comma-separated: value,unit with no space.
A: 18.1,mm
